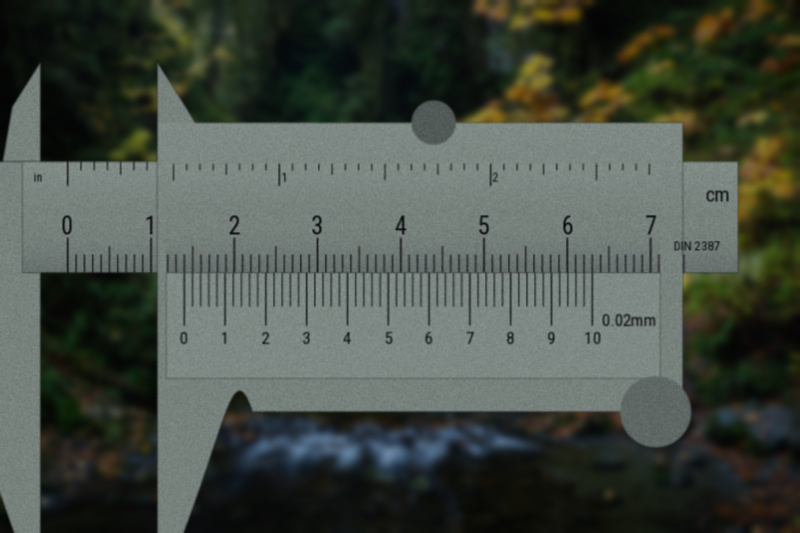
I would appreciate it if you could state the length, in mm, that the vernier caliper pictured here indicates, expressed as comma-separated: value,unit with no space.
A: 14.0,mm
